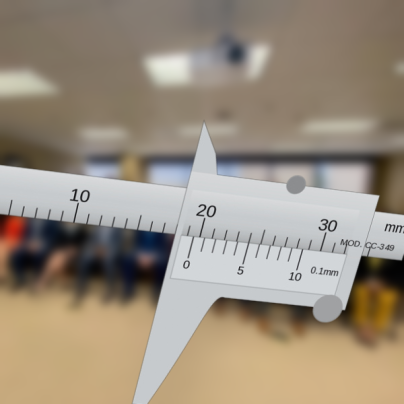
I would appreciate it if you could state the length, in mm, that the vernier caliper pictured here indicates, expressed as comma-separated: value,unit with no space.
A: 19.5,mm
